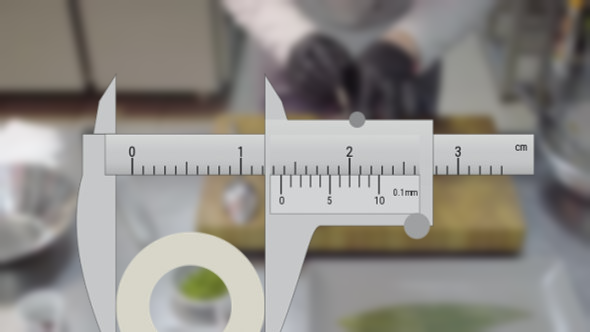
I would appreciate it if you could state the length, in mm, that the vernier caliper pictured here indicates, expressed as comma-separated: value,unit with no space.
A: 13.7,mm
